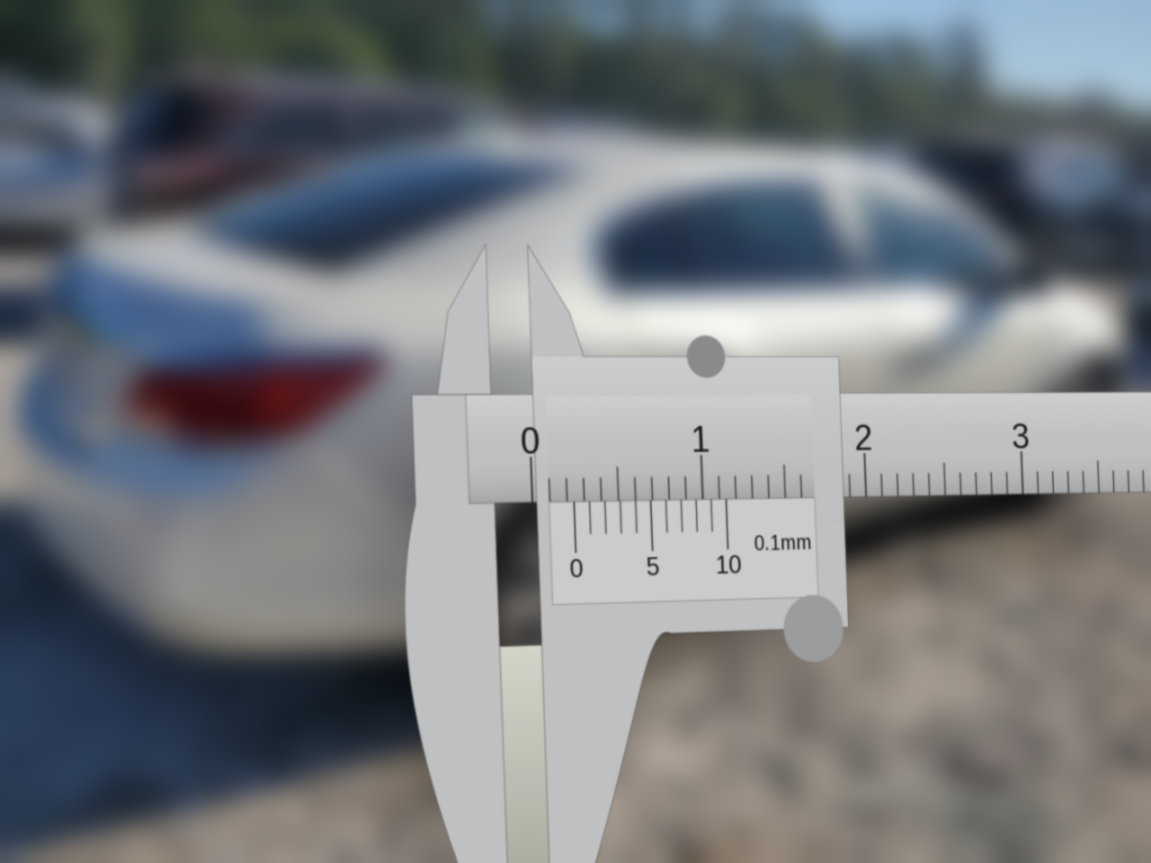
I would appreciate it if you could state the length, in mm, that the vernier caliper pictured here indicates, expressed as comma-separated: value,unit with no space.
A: 2.4,mm
